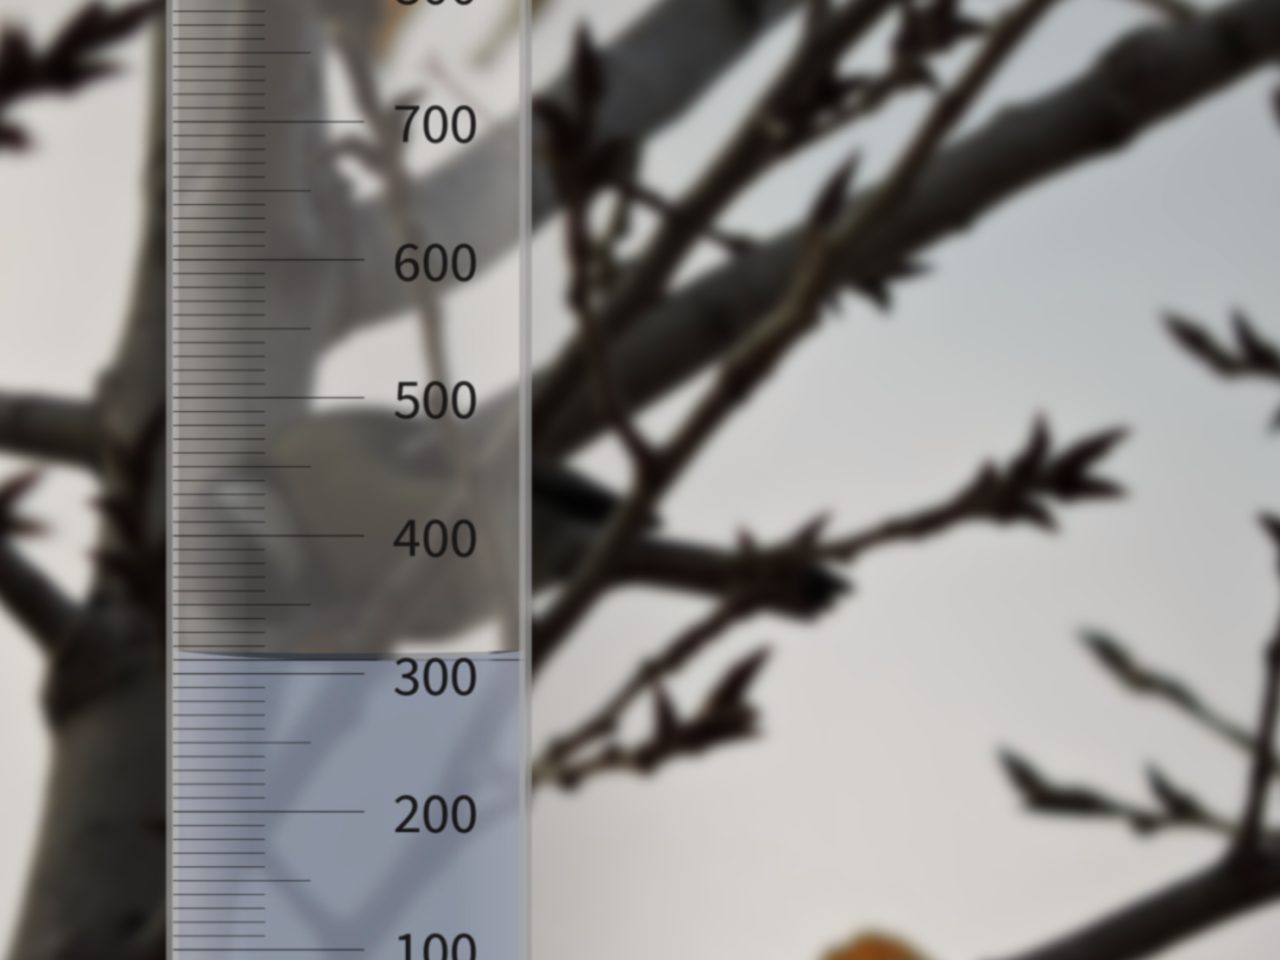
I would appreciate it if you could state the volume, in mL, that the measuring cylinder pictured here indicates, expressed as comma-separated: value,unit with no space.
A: 310,mL
